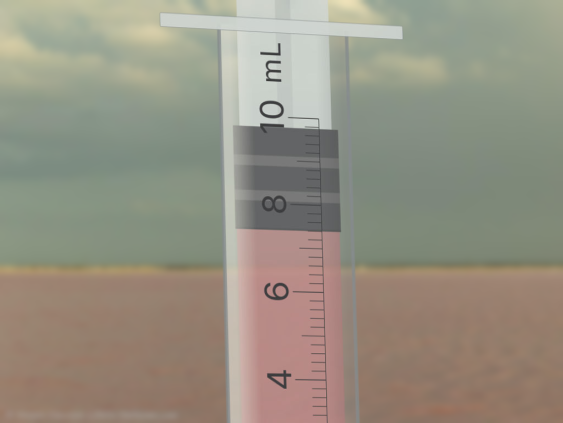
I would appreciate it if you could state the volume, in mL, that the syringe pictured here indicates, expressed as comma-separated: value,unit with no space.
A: 7.4,mL
